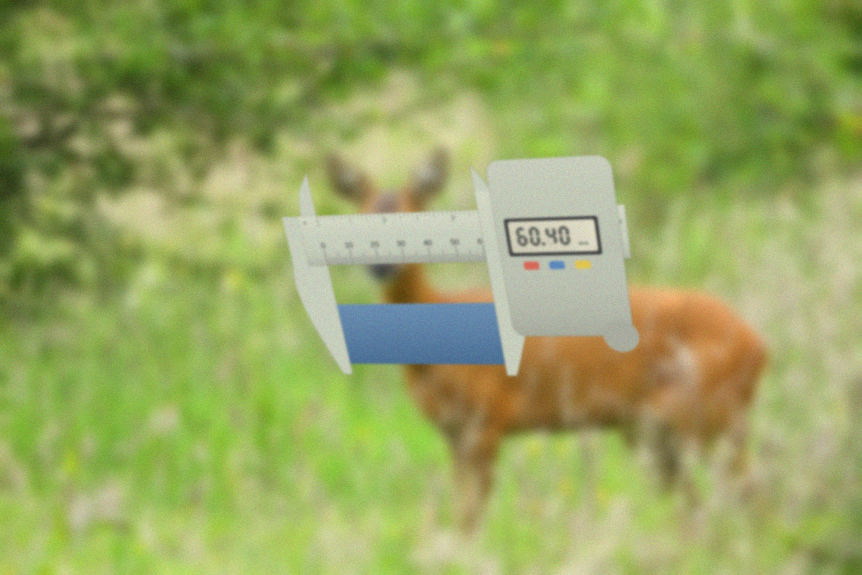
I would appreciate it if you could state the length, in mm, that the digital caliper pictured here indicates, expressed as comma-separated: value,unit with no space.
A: 60.40,mm
